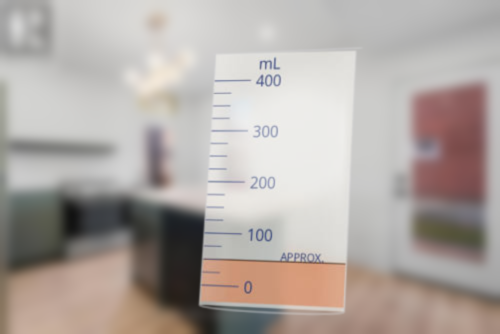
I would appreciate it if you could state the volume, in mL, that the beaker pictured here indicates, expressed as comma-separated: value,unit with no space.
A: 50,mL
